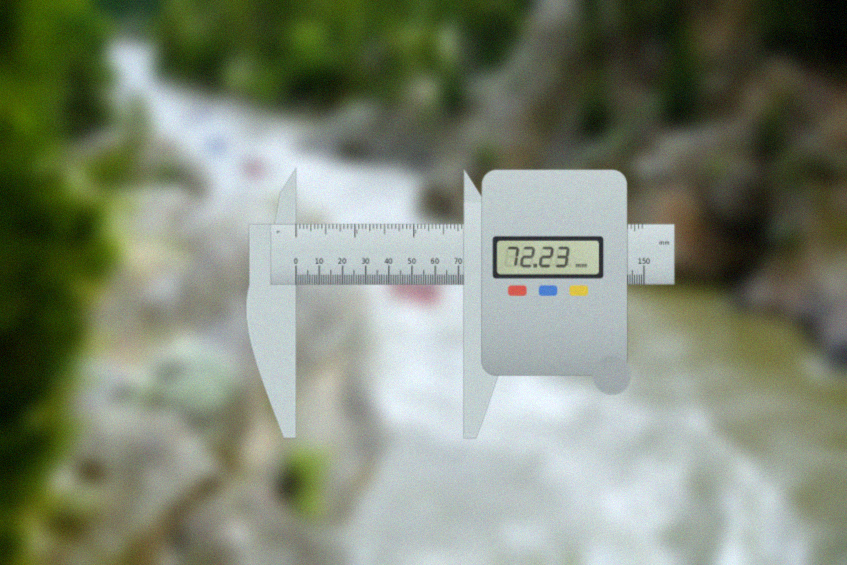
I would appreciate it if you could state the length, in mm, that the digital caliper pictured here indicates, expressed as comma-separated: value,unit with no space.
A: 72.23,mm
